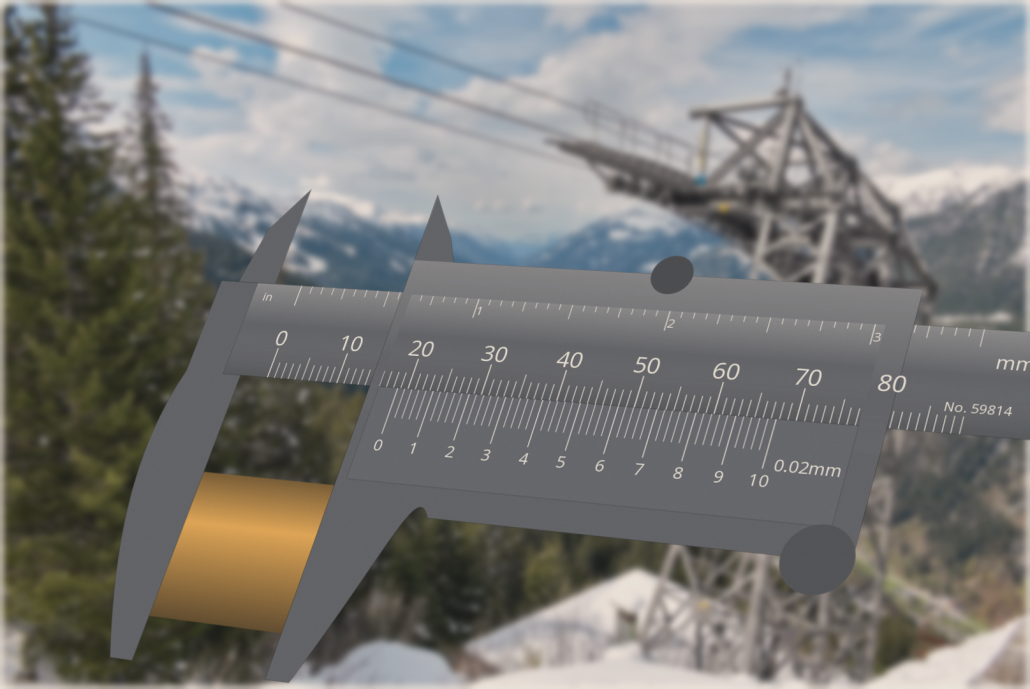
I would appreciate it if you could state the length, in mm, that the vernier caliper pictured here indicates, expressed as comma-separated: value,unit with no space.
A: 18.6,mm
